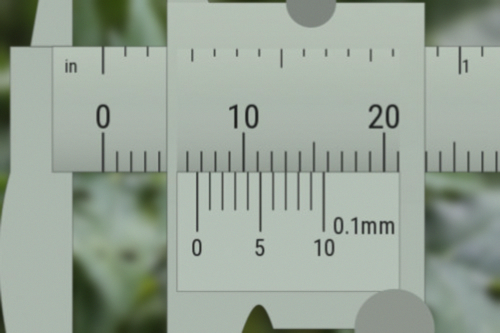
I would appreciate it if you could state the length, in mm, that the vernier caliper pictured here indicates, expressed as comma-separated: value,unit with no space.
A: 6.7,mm
